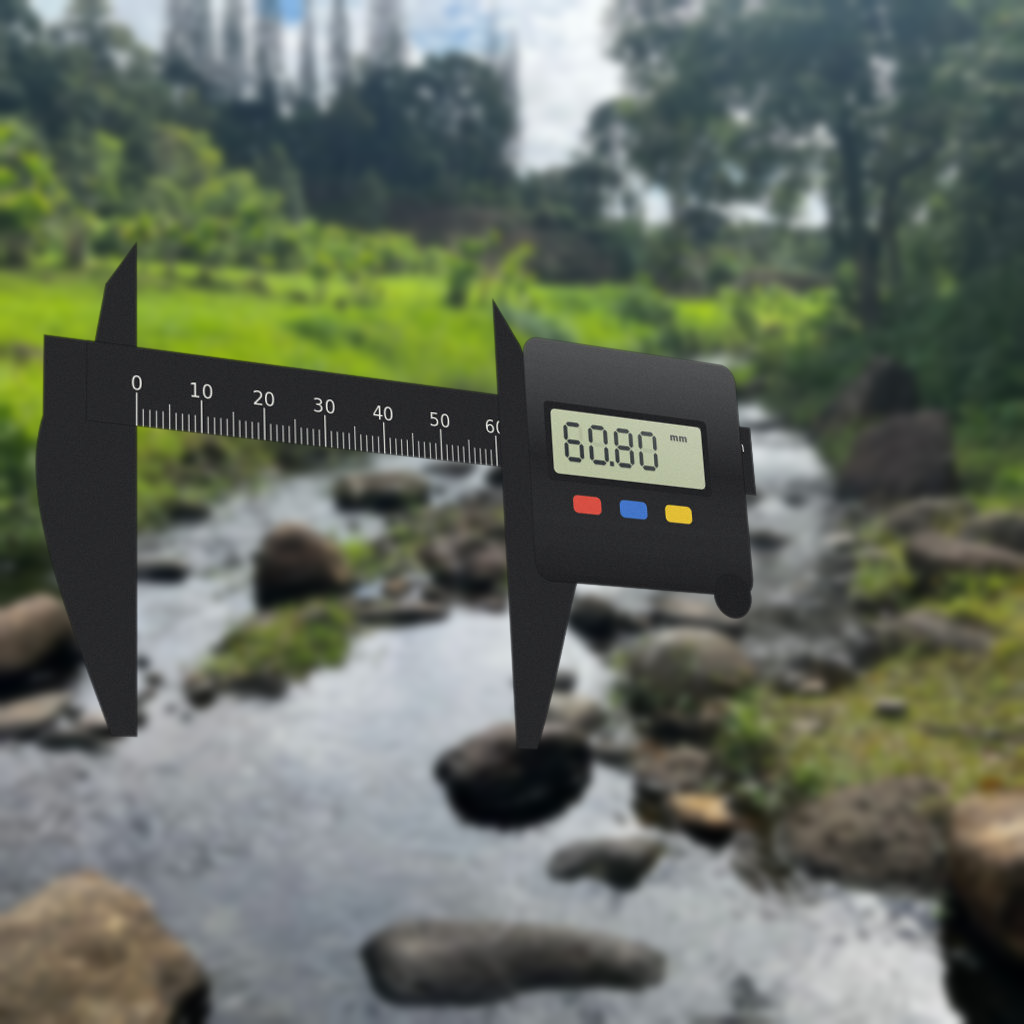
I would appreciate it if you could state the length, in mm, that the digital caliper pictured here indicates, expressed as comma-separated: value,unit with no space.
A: 60.80,mm
